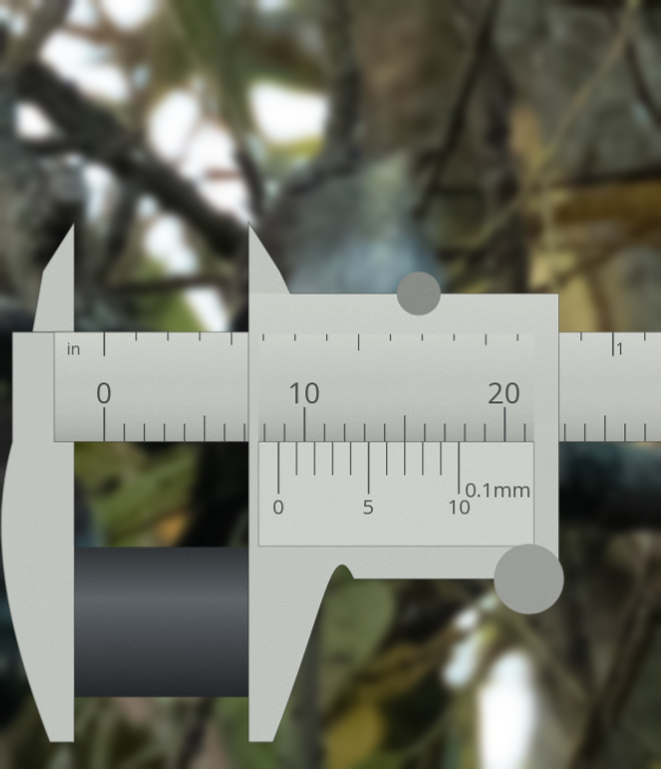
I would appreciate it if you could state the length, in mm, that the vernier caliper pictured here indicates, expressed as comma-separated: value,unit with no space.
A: 8.7,mm
